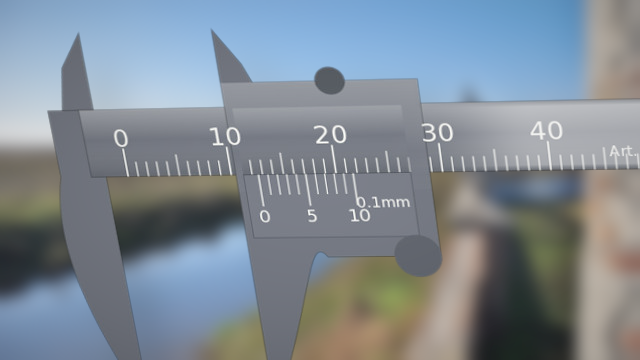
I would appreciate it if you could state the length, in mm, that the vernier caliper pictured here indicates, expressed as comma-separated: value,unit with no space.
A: 12.6,mm
